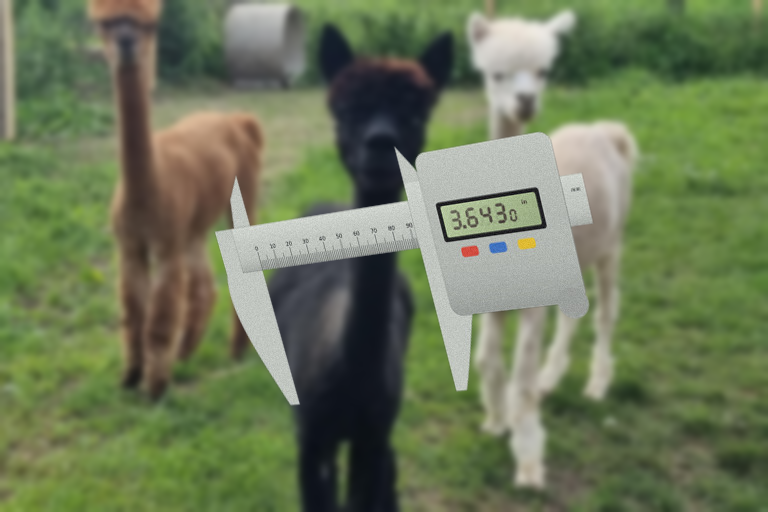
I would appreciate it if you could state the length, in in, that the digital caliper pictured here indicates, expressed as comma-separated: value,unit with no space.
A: 3.6430,in
